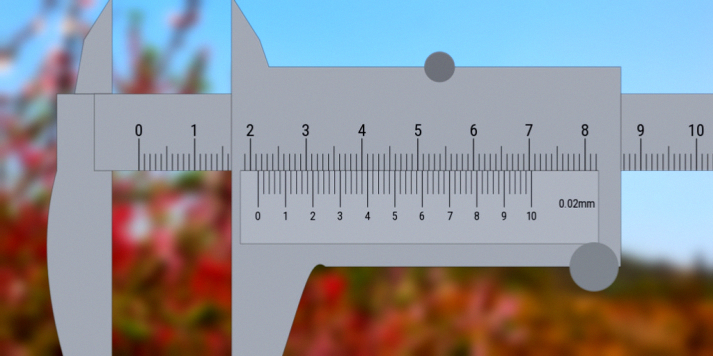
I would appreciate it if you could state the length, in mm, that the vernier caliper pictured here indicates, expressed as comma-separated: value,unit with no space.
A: 21.4,mm
